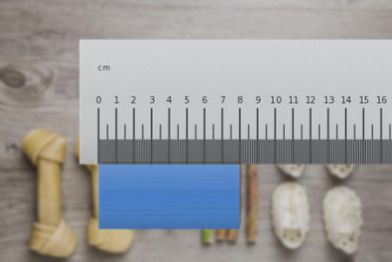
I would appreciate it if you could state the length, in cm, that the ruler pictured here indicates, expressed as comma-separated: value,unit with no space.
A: 8,cm
